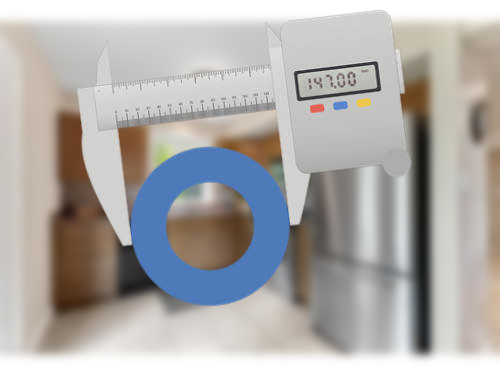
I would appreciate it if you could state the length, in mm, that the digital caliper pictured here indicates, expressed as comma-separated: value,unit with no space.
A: 147.00,mm
